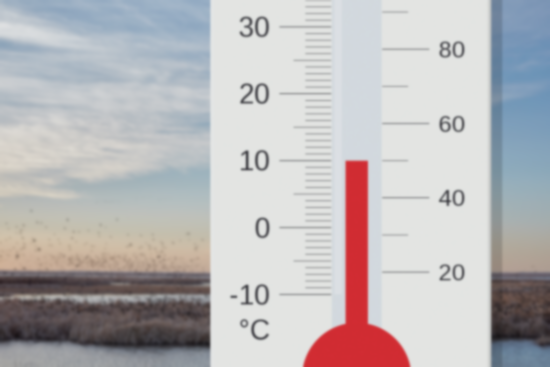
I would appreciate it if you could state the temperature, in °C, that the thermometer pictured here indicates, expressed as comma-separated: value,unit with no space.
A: 10,°C
